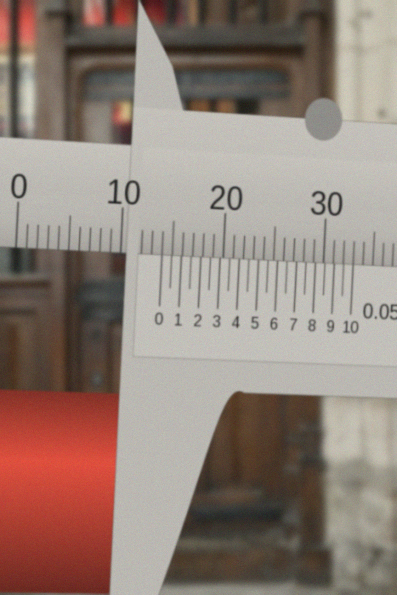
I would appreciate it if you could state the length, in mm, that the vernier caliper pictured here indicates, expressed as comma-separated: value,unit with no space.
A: 14.0,mm
